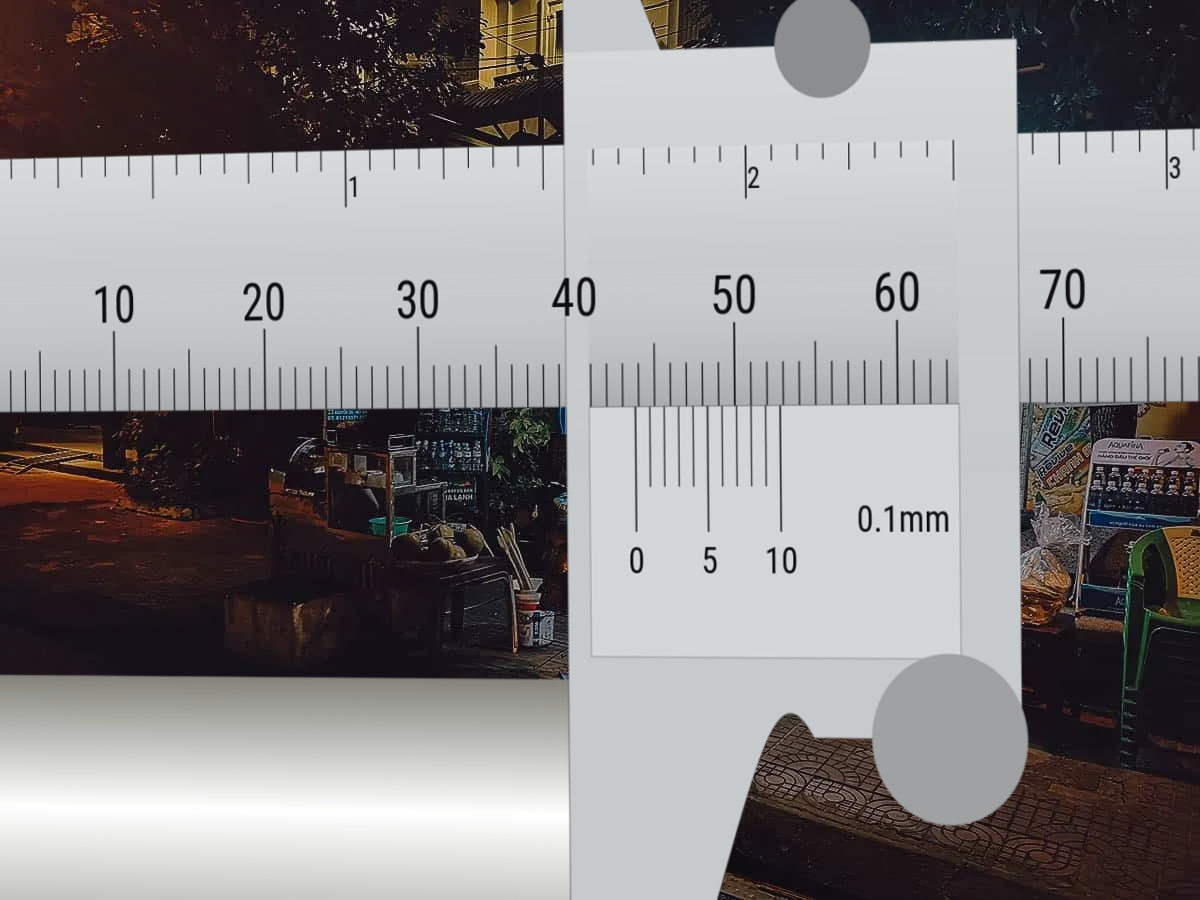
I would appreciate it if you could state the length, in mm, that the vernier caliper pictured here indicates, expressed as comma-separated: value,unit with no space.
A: 43.8,mm
